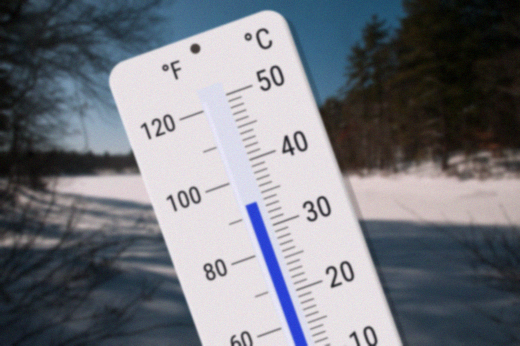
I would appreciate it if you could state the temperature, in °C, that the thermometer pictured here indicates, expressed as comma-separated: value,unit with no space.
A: 34,°C
